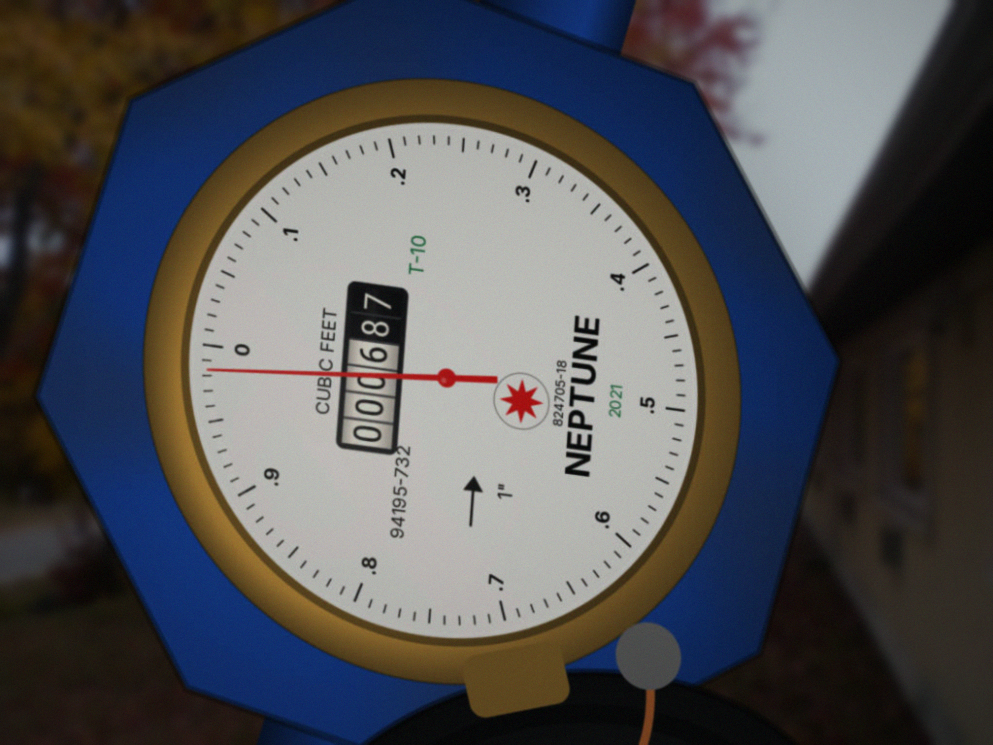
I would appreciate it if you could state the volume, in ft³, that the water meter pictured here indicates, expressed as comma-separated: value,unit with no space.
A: 686.98,ft³
